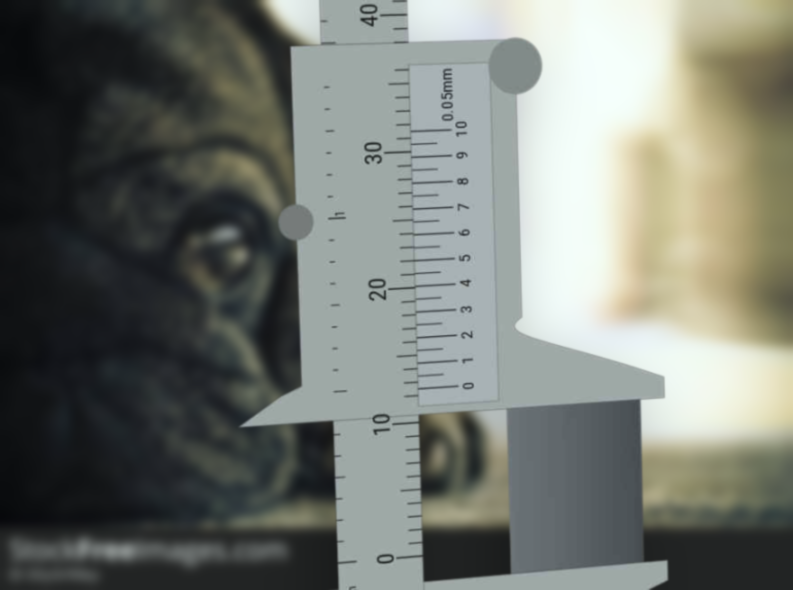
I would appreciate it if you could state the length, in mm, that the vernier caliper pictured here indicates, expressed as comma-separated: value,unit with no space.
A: 12.5,mm
